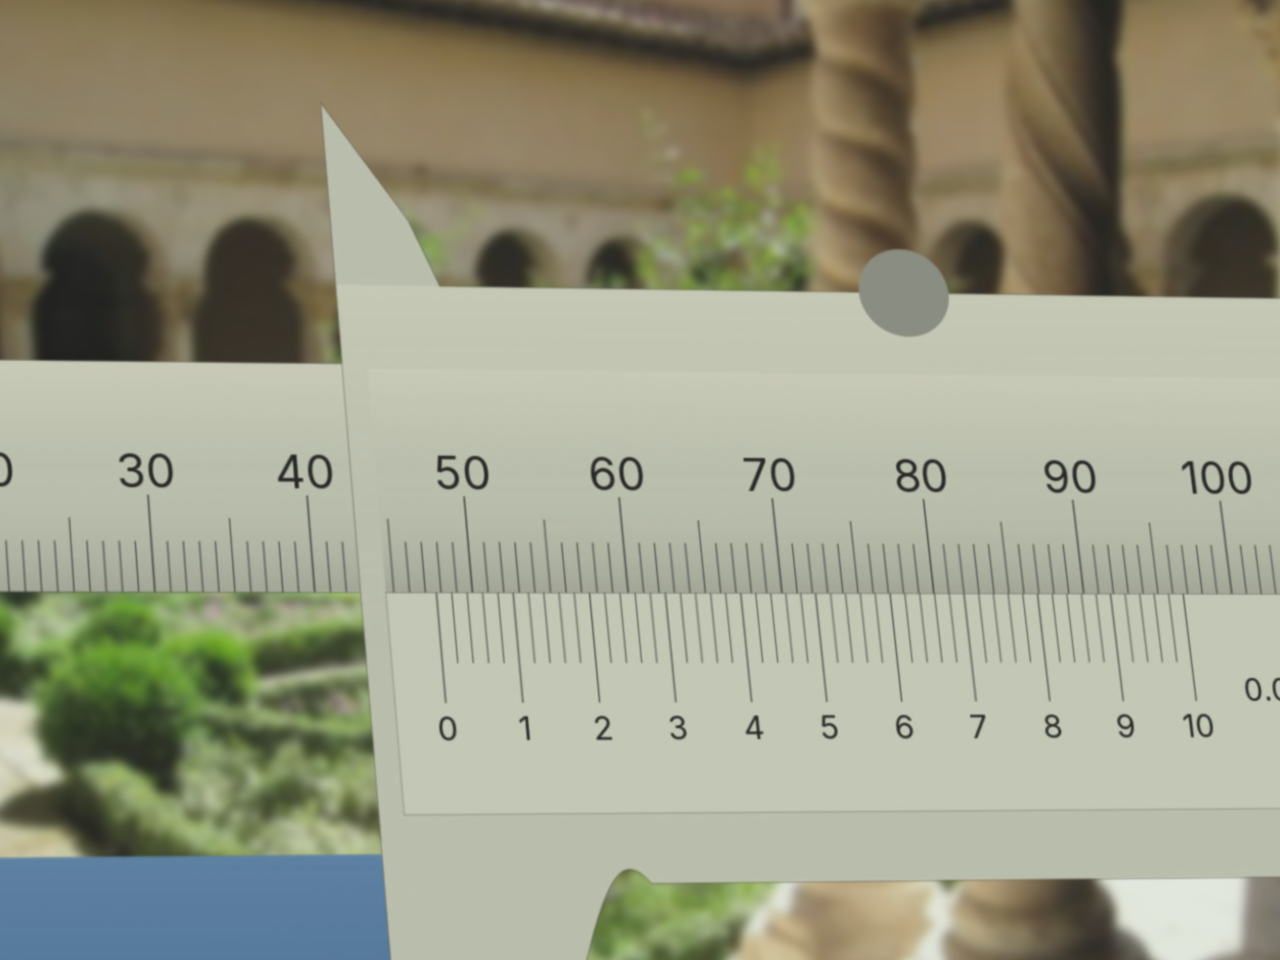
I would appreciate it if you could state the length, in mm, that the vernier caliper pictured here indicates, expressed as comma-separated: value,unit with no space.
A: 47.7,mm
